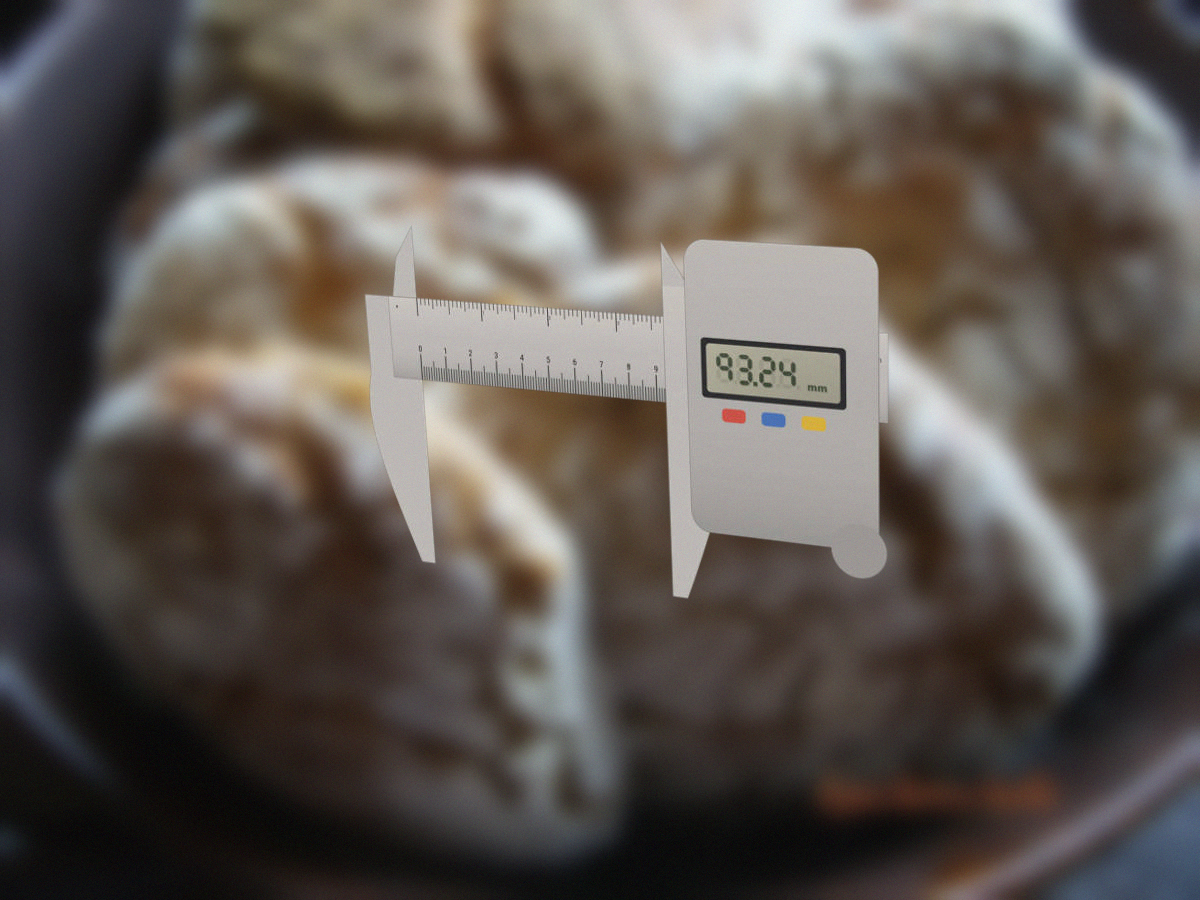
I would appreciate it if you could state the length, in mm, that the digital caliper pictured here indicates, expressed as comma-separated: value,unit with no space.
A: 93.24,mm
